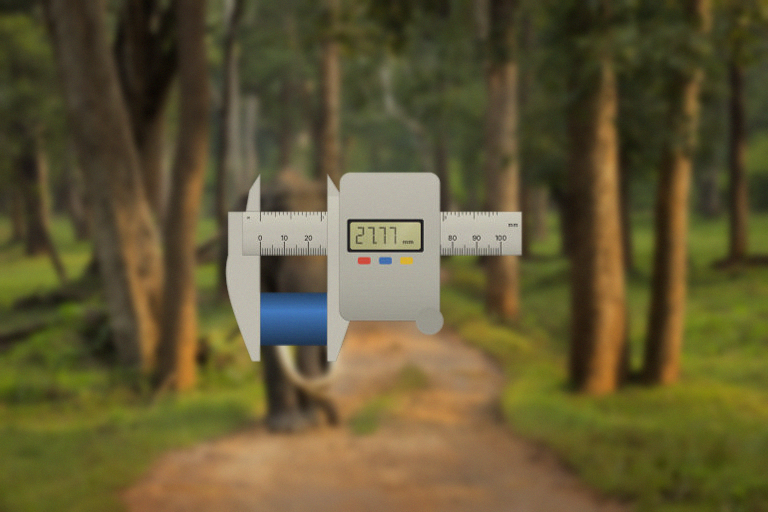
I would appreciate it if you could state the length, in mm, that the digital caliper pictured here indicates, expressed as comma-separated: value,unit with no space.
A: 27.77,mm
